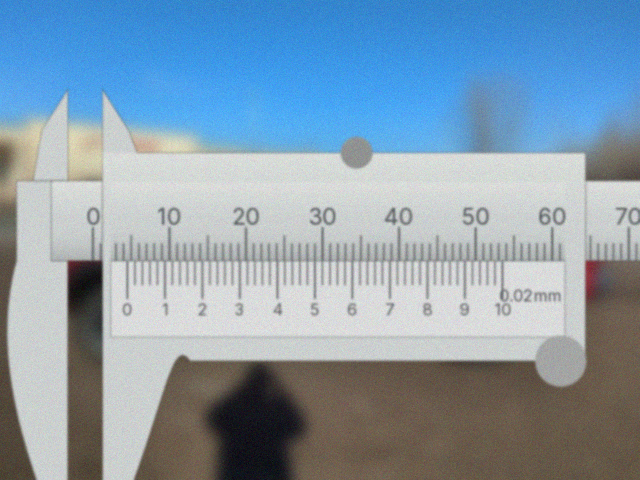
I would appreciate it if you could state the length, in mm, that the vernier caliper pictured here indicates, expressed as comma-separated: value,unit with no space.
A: 4.5,mm
